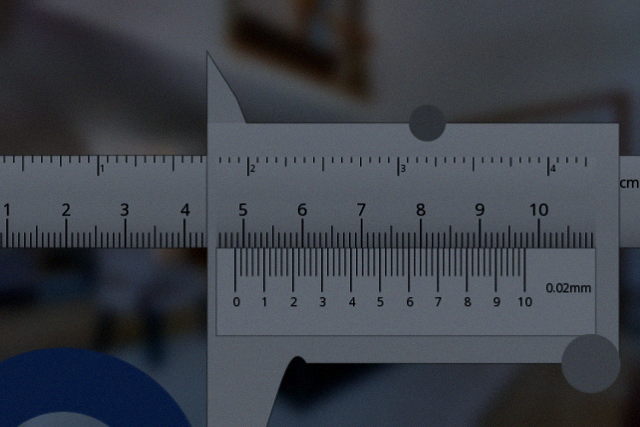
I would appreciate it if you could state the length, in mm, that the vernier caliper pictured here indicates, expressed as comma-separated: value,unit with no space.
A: 48.6,mm
